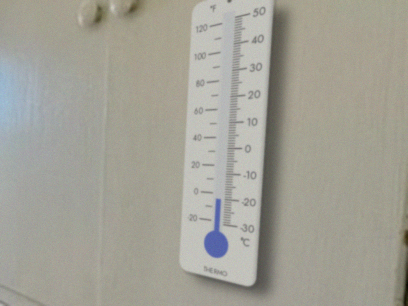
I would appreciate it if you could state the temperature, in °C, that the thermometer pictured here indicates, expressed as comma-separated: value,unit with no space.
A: -20,°C
